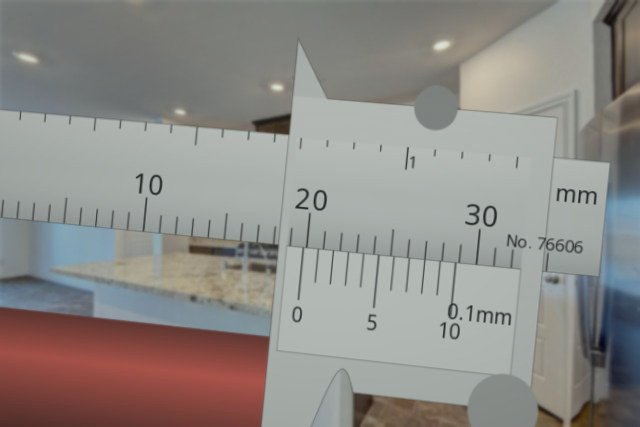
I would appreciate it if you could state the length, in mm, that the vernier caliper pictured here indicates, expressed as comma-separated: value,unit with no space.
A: 19.8,mm
